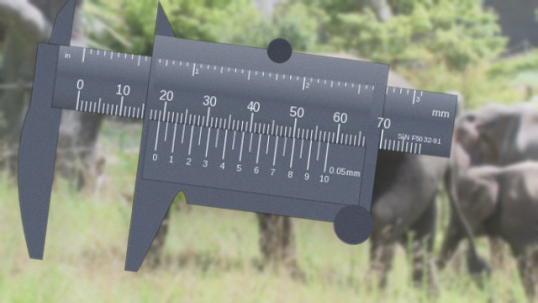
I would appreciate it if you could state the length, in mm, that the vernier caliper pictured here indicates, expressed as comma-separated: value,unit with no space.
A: 19.0,mm
